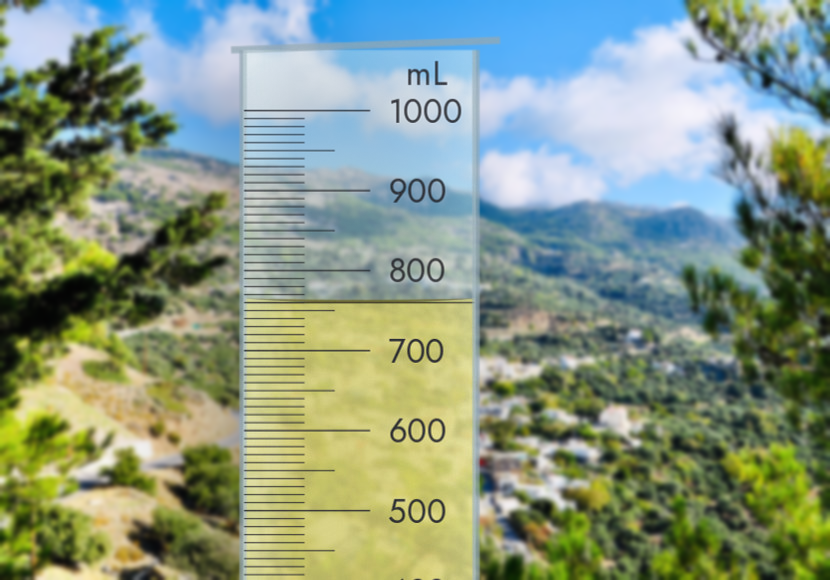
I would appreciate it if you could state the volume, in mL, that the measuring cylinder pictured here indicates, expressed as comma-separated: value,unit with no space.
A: 760,mL
